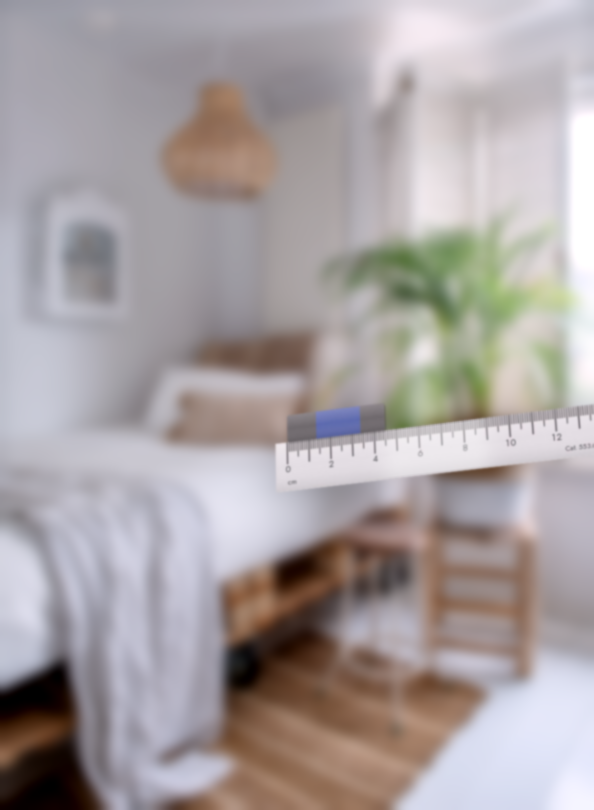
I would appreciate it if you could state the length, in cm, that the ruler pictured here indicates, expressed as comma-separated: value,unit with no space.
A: 4.5,cm
